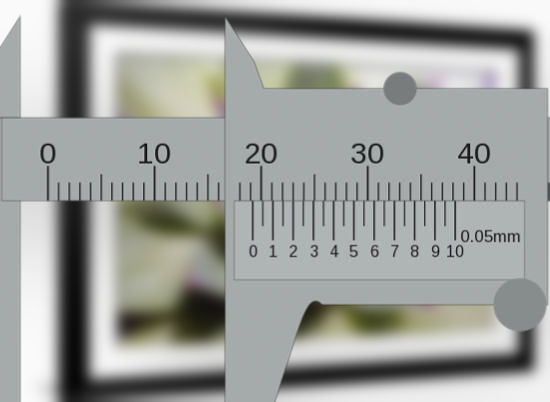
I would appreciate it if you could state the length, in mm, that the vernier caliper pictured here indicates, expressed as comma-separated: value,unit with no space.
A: 19.2,mm
